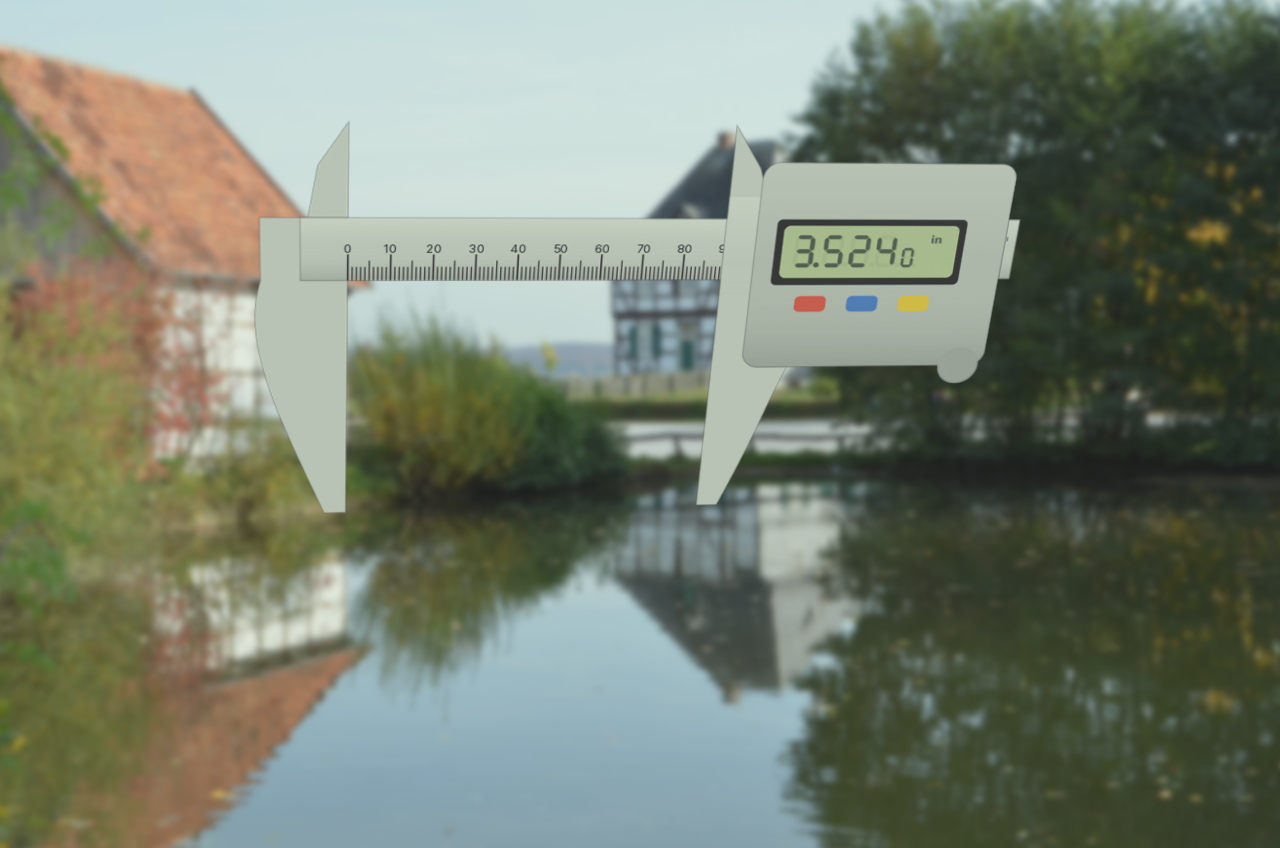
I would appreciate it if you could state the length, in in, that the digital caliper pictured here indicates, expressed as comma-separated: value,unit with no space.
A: 3.5240,in
